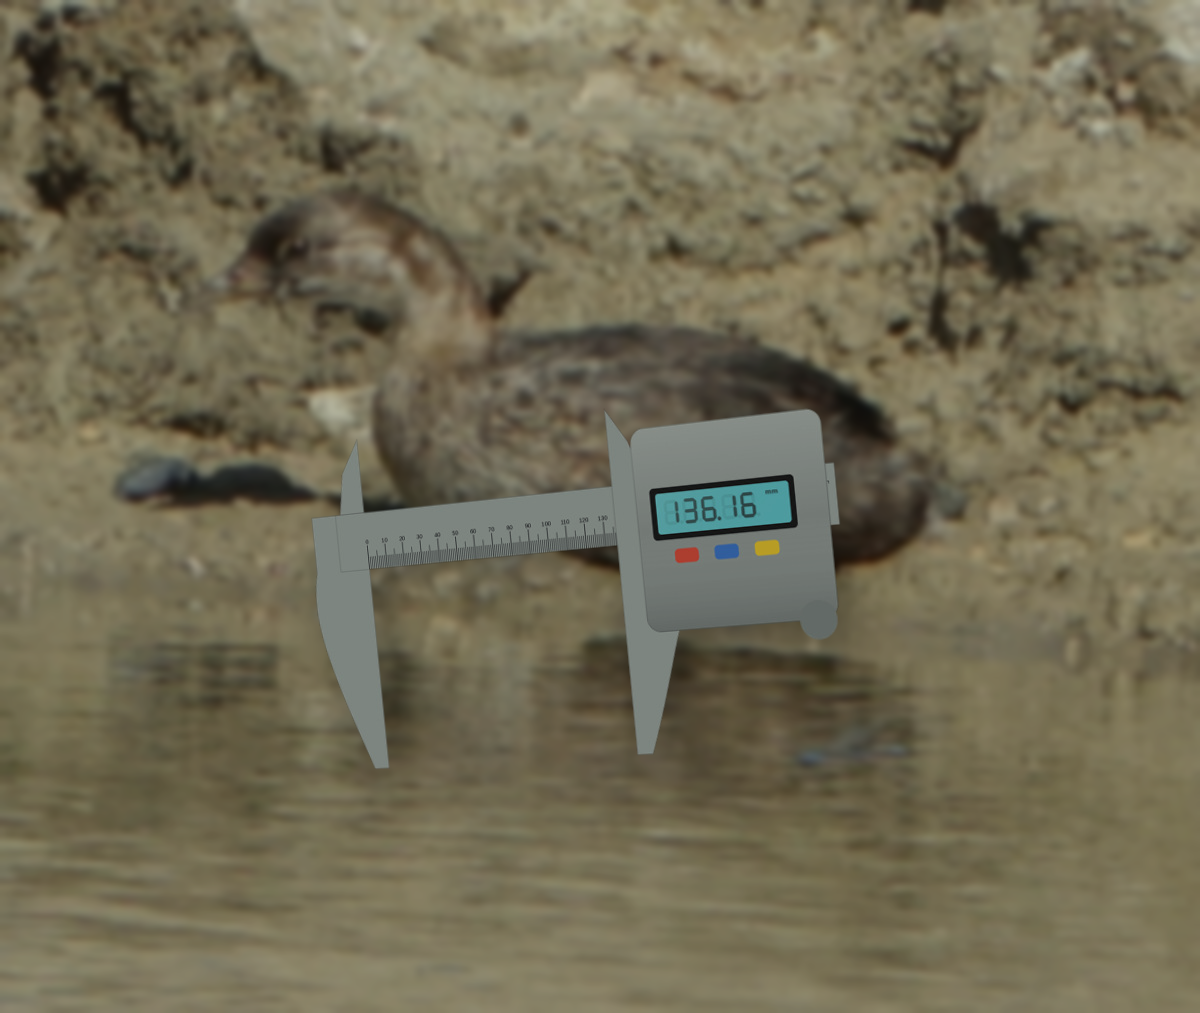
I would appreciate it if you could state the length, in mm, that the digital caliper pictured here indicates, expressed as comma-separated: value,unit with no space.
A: 136.16,mm
